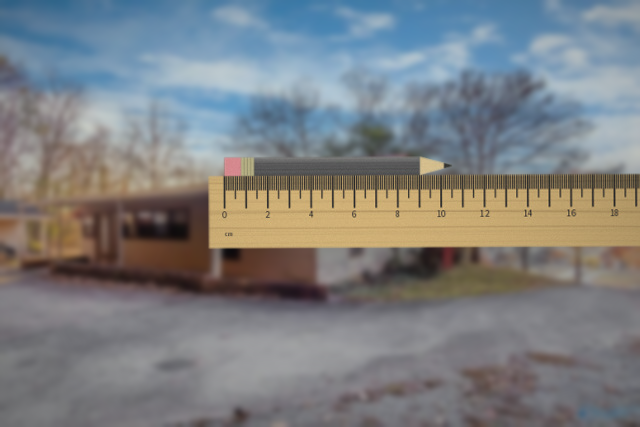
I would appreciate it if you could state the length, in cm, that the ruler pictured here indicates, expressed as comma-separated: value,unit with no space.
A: 10.5,cm
